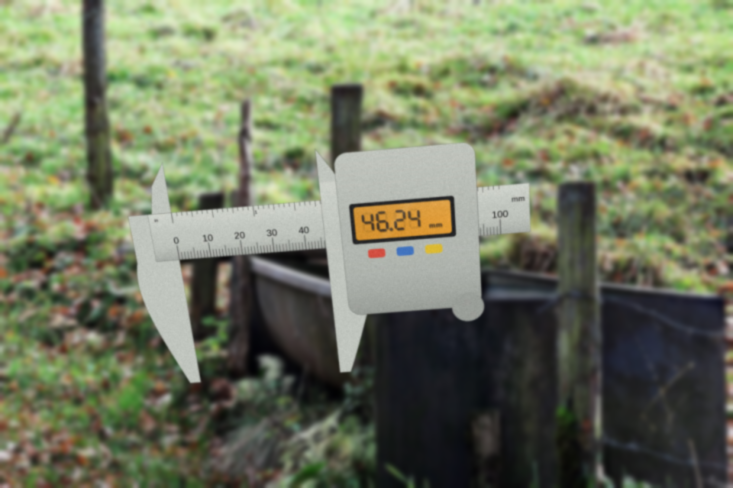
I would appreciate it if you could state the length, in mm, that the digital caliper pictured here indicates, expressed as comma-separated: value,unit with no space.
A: 46.24,mm
